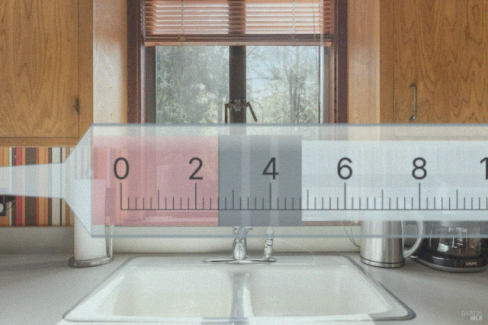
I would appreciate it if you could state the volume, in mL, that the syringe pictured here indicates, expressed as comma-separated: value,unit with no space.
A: 2.6,mL
